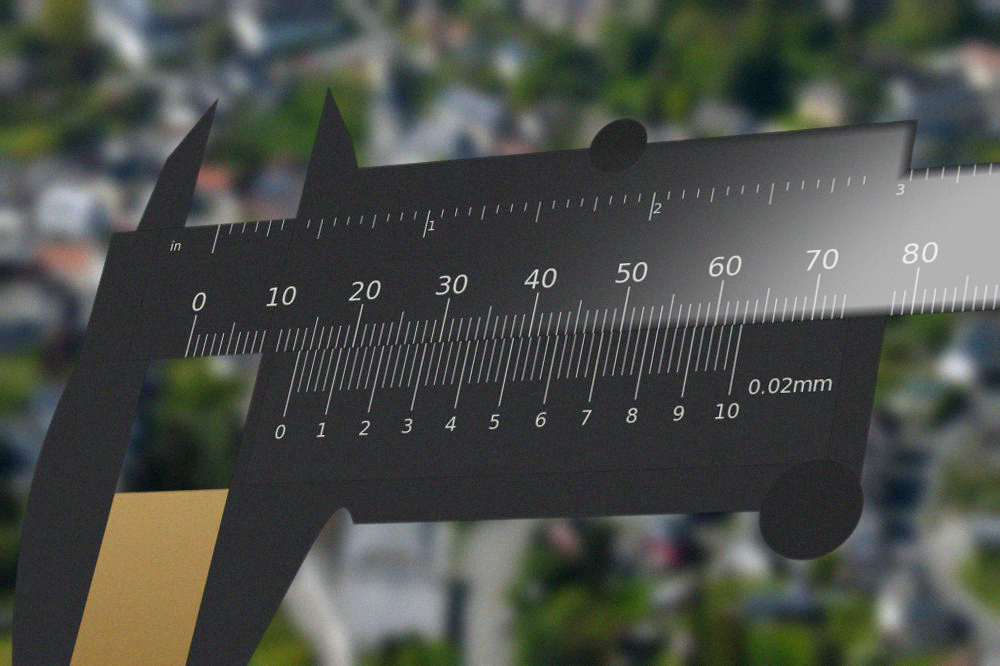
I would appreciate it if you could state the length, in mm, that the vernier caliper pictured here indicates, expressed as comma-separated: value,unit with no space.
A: 13.8,mm
